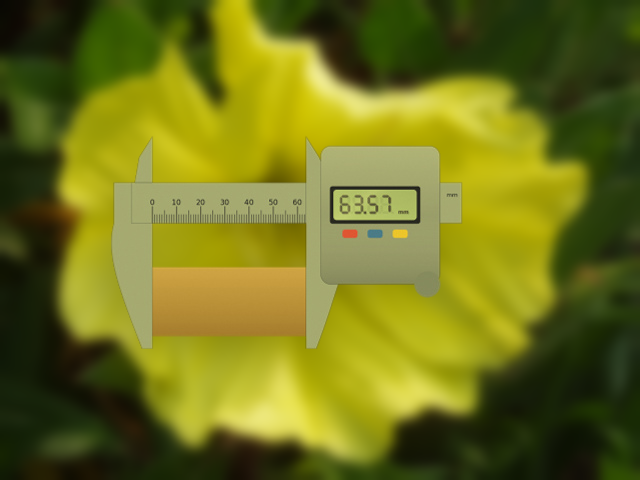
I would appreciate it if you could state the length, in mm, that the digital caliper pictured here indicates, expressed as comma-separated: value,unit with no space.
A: 63.57,mm
